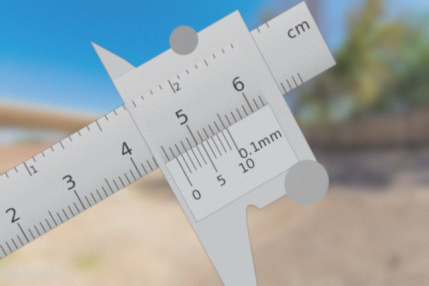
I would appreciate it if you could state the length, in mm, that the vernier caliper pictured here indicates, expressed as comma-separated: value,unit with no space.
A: 46.2,mm
